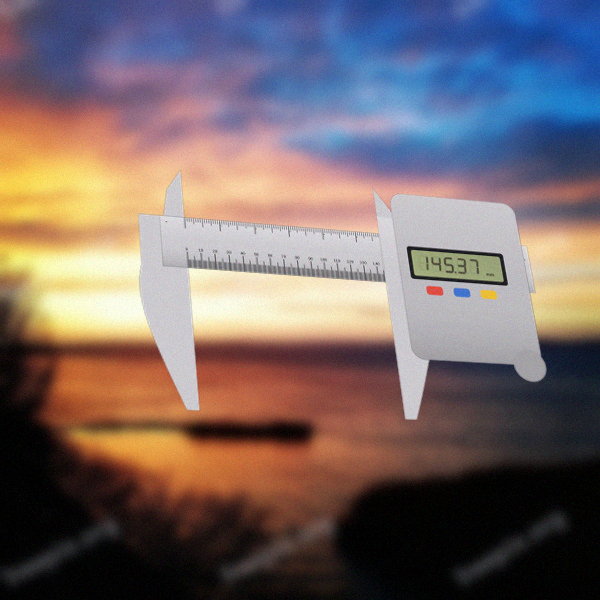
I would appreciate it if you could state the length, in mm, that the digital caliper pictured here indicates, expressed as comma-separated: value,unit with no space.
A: 145.37,mm
